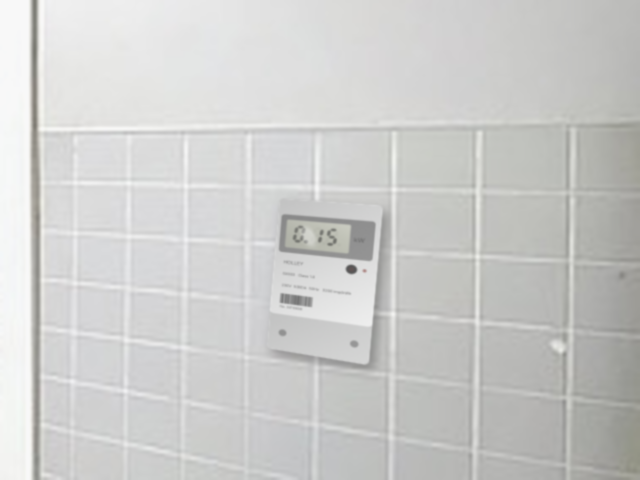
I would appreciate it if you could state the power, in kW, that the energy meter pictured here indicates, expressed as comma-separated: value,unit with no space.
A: 0.15,kW
